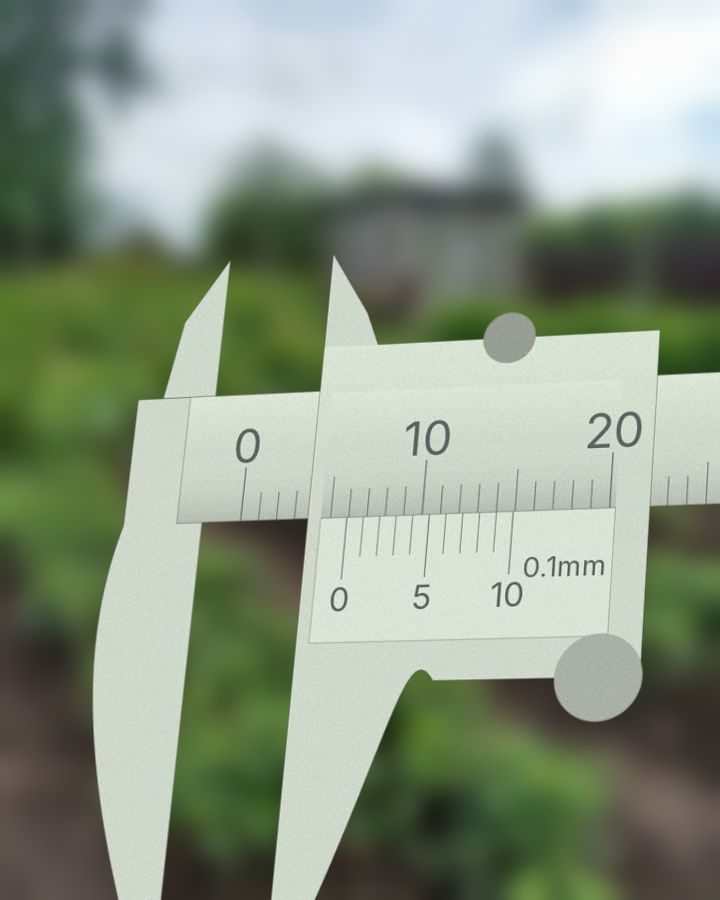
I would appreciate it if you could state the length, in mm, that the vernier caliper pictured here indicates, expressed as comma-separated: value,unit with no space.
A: 5.9,mm
